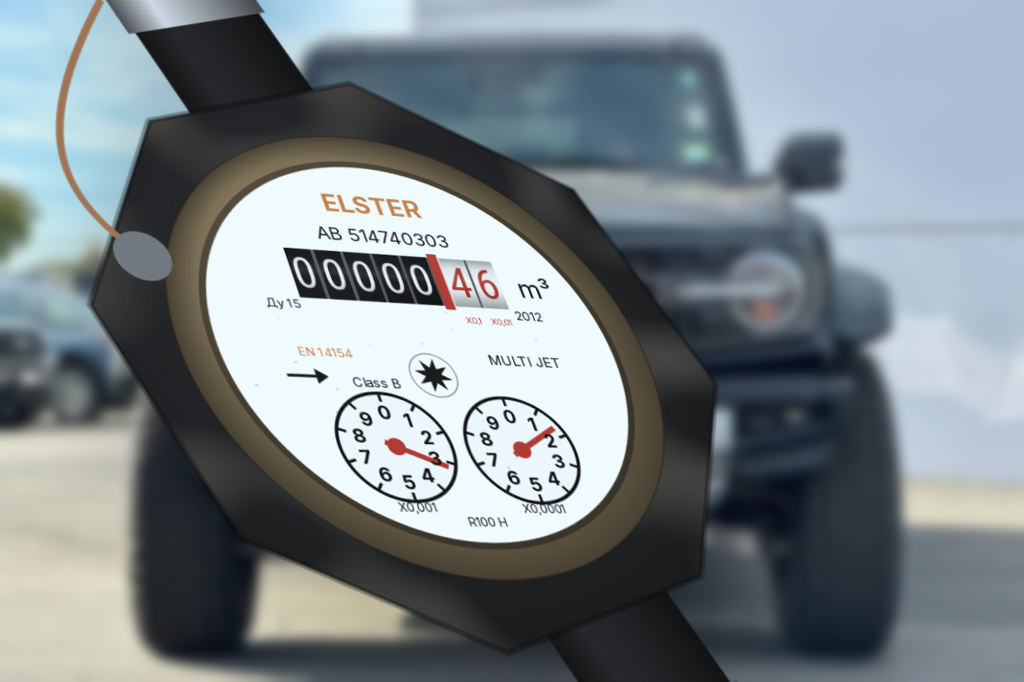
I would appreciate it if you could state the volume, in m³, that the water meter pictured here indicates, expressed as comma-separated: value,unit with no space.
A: 0.4631,m³
